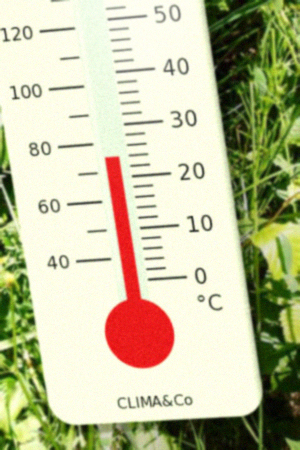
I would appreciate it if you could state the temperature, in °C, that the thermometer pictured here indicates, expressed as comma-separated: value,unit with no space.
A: 24,°C
